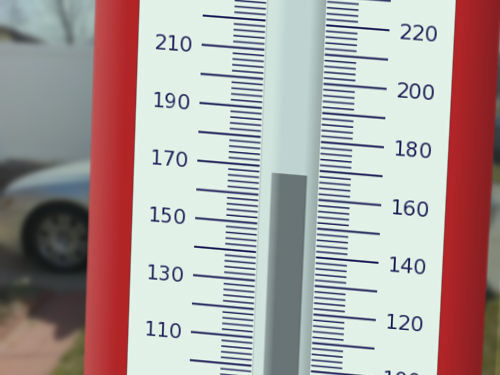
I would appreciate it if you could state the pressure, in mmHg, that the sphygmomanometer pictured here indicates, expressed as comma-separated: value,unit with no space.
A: 168,mmHg
